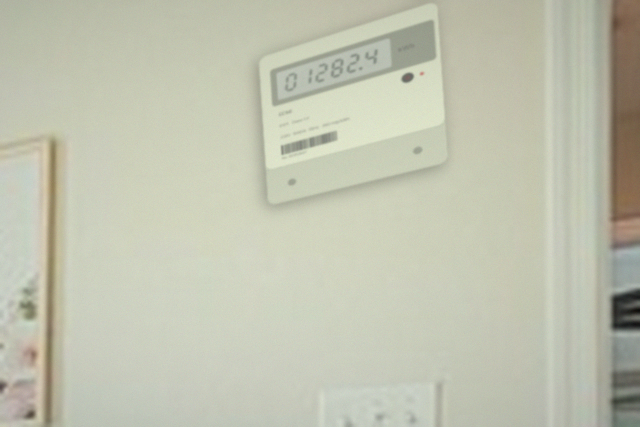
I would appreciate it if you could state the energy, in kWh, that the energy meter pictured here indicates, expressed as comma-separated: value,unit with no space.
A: 1282.4,kWh
